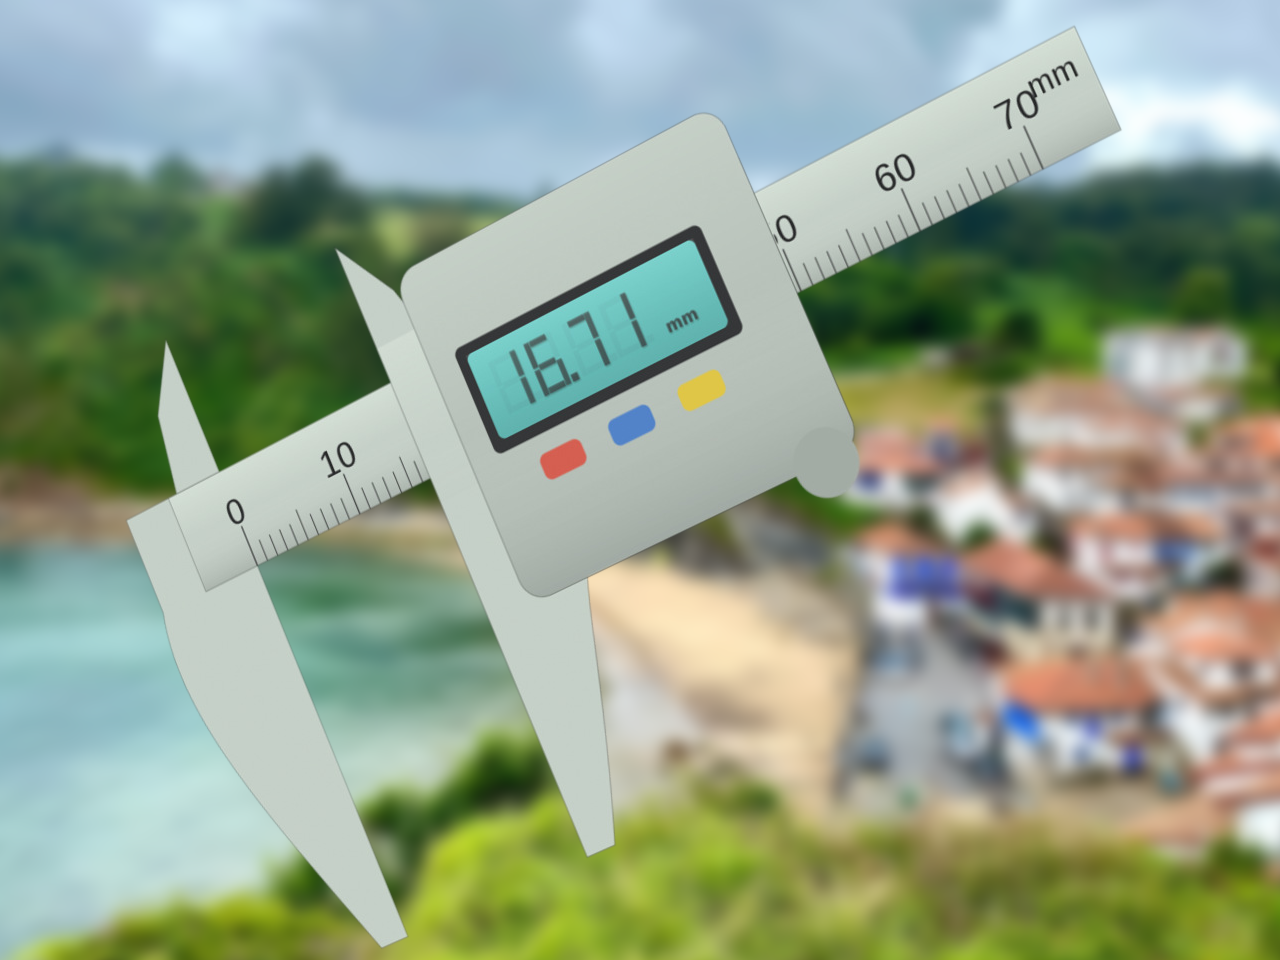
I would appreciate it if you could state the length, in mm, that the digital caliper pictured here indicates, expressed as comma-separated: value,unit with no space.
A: 16.71,mm
